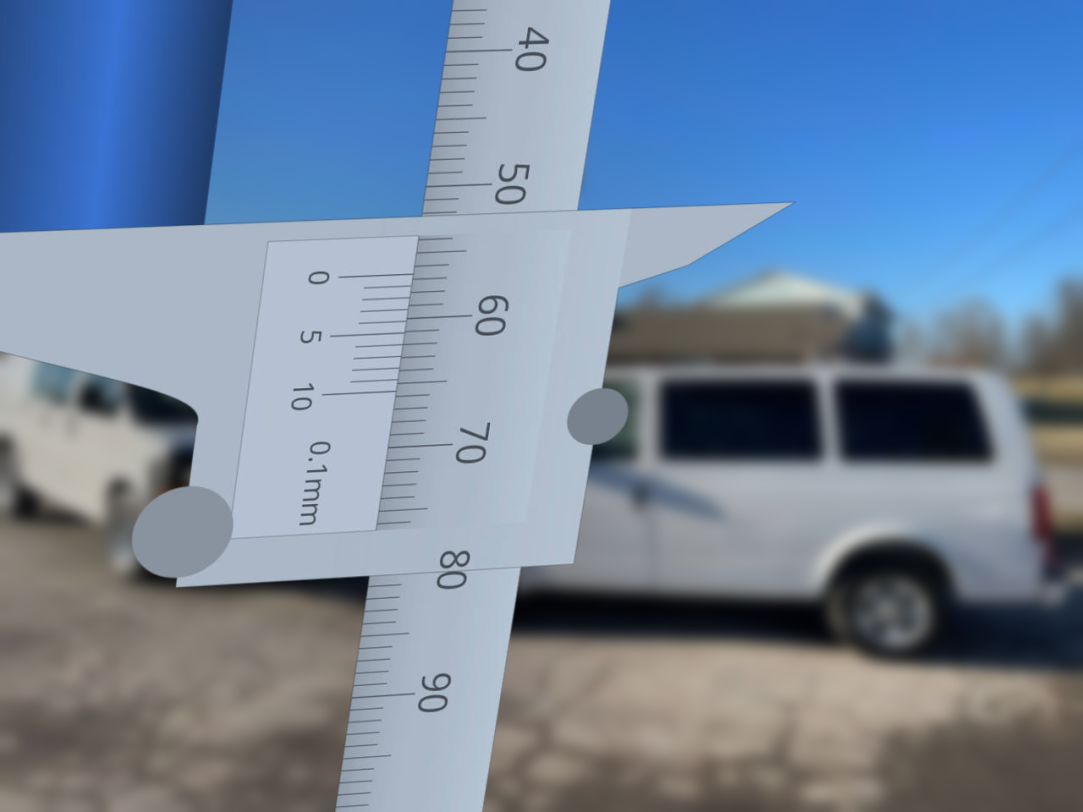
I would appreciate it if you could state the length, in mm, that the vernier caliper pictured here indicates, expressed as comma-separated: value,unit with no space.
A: 56.6,mm
